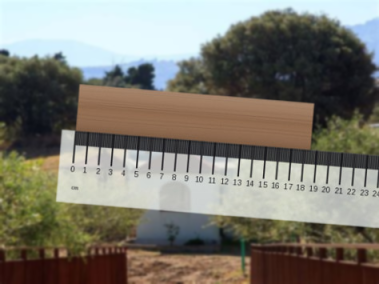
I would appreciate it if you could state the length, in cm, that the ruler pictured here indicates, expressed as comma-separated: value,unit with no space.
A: 18.5,cm
